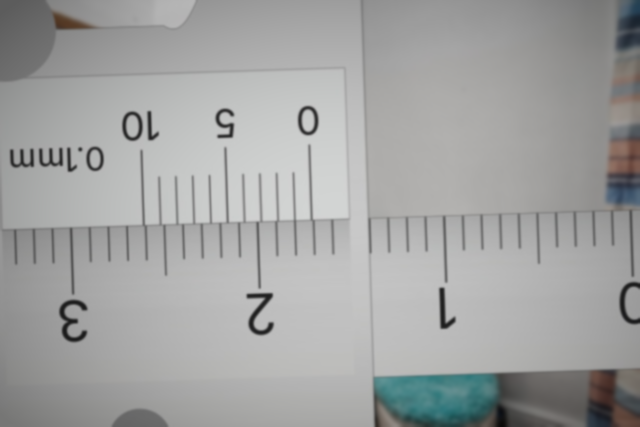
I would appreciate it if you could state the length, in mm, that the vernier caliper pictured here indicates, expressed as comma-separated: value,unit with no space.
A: 17.1,mm
